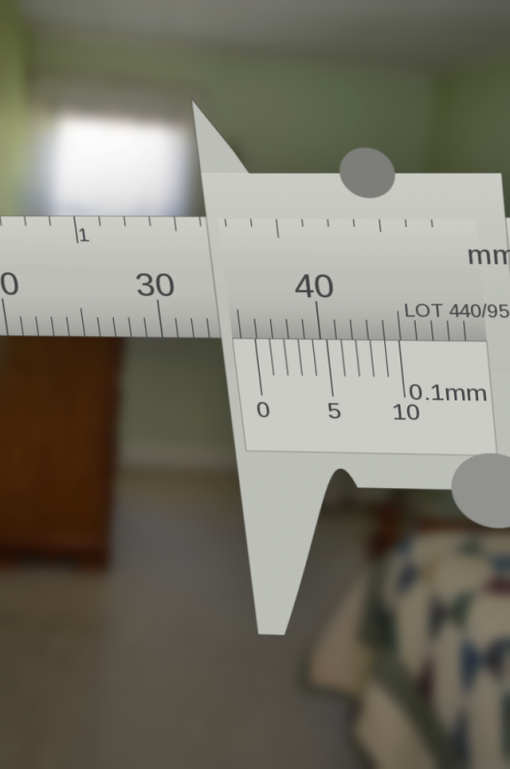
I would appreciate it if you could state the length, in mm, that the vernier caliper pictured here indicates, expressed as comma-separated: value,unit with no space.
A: 35.9,mm
